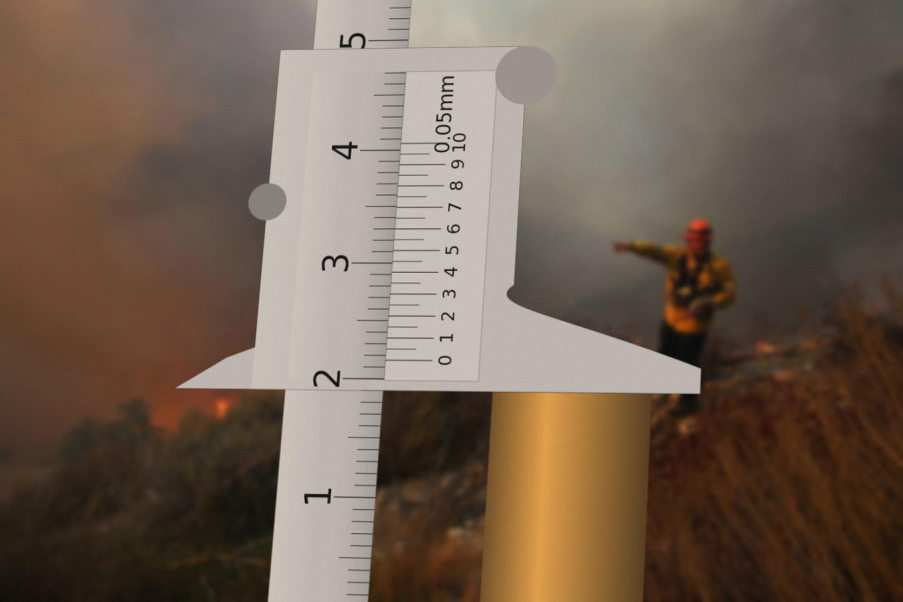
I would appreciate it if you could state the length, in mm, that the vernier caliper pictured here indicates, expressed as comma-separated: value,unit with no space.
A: 21.6,mm
